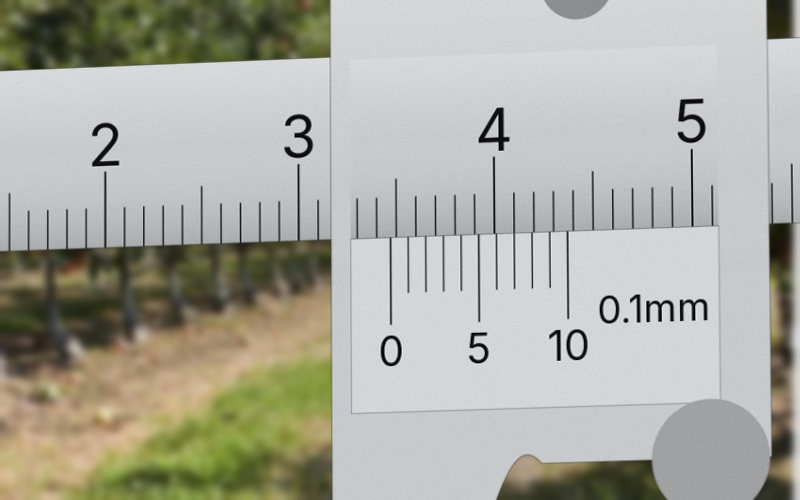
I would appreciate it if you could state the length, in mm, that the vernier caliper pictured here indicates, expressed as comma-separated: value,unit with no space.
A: 34.7,mm
